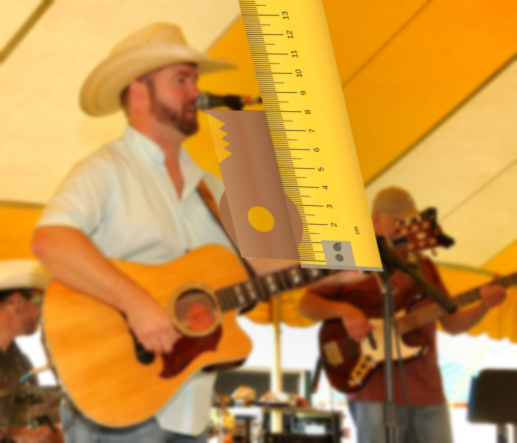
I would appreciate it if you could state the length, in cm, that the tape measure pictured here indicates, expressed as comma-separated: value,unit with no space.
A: 8,cm
